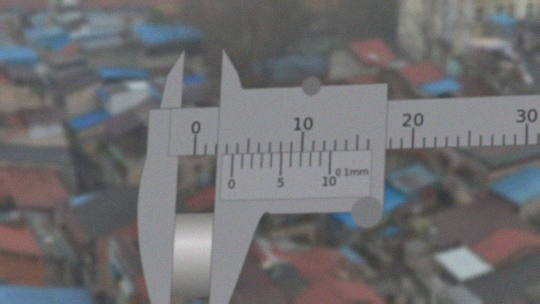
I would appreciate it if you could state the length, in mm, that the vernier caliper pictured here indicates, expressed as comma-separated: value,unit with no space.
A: 3.6,mm
